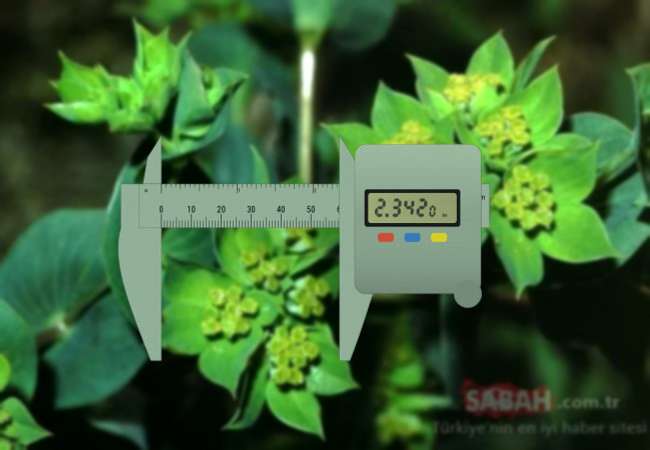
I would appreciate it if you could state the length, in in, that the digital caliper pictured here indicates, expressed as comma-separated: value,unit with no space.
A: 2.3420,in
